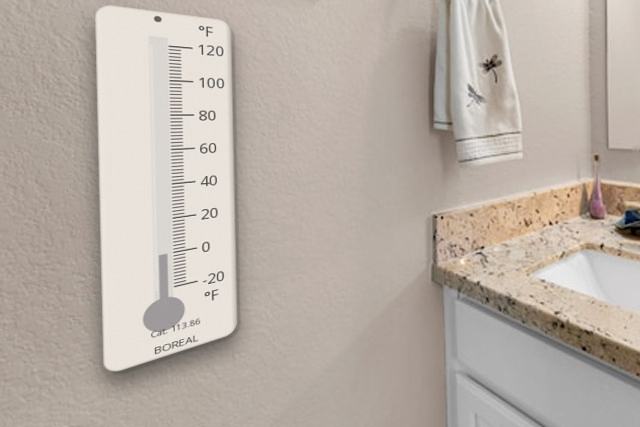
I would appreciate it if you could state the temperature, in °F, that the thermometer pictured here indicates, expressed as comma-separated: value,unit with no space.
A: 0,°F
